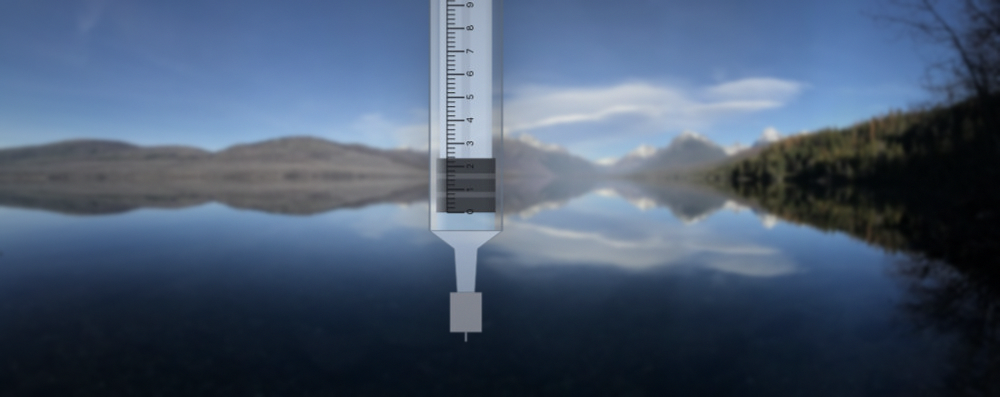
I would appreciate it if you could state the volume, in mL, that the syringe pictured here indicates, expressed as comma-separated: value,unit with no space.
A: 0,mL
